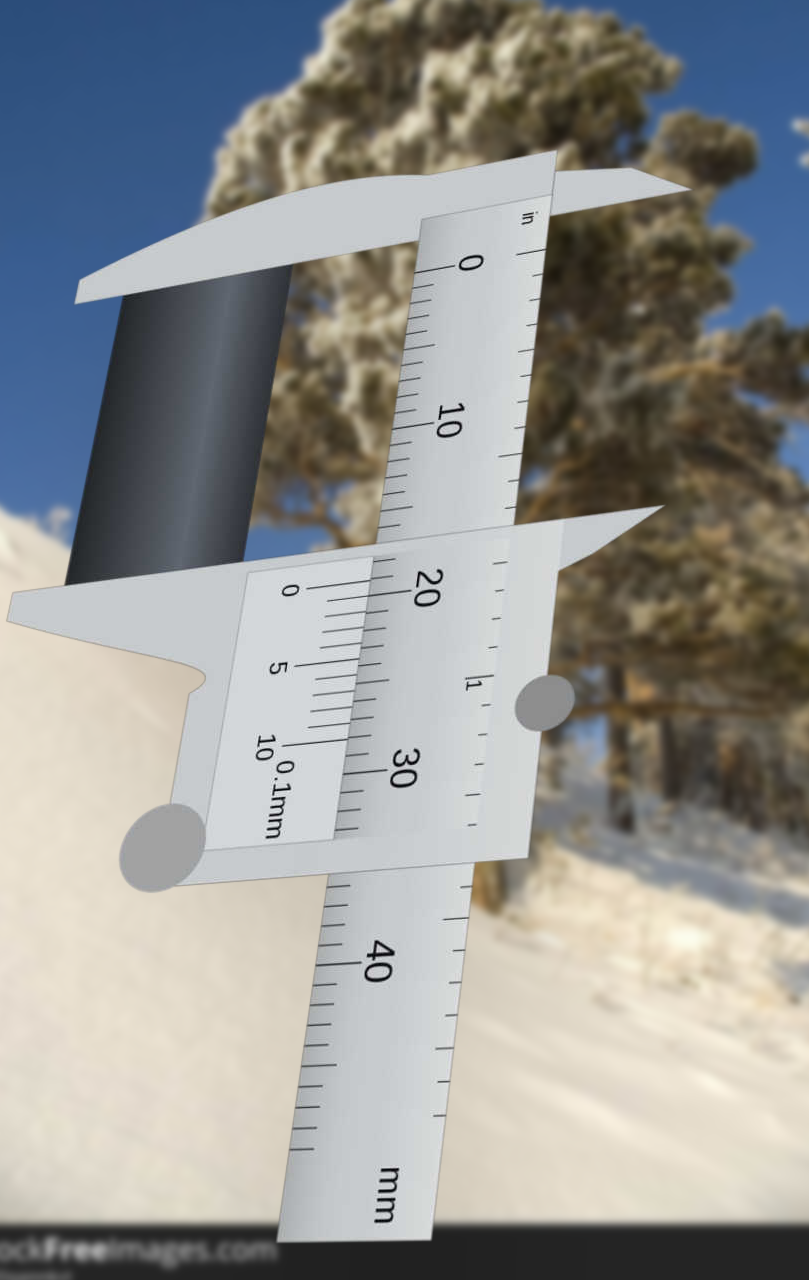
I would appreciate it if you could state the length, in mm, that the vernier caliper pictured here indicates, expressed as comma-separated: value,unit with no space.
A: 19.1,mm
